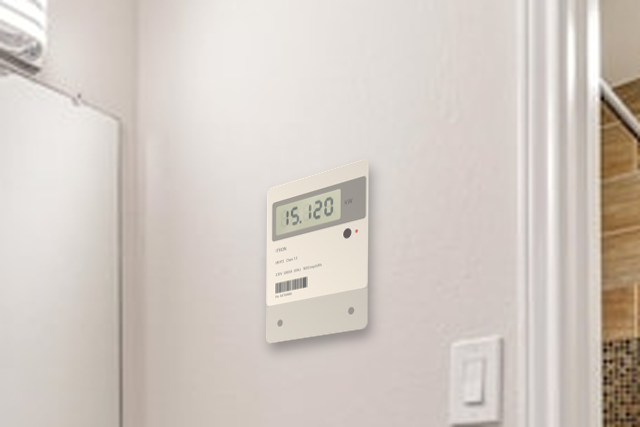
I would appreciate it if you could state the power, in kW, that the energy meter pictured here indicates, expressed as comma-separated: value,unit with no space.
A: 15.120,kW
